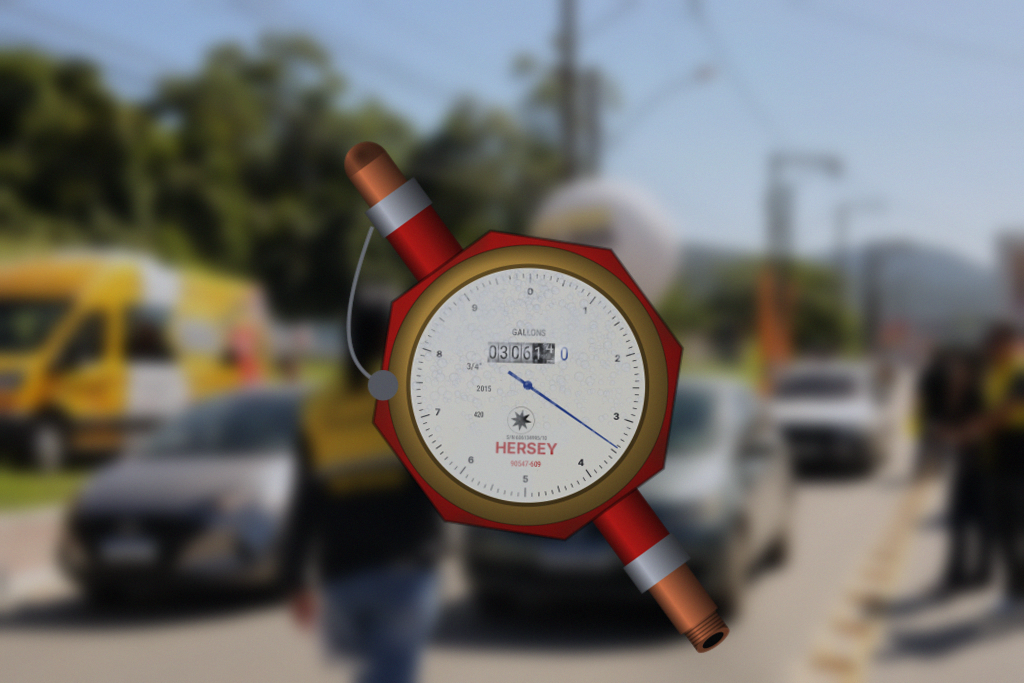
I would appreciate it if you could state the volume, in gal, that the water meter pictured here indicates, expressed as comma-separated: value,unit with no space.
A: 306143.4,gal
